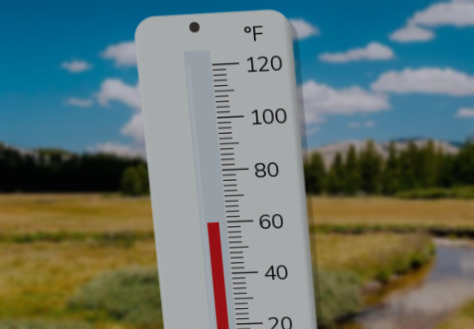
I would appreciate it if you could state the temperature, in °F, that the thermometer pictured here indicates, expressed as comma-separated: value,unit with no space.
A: 60,°F
